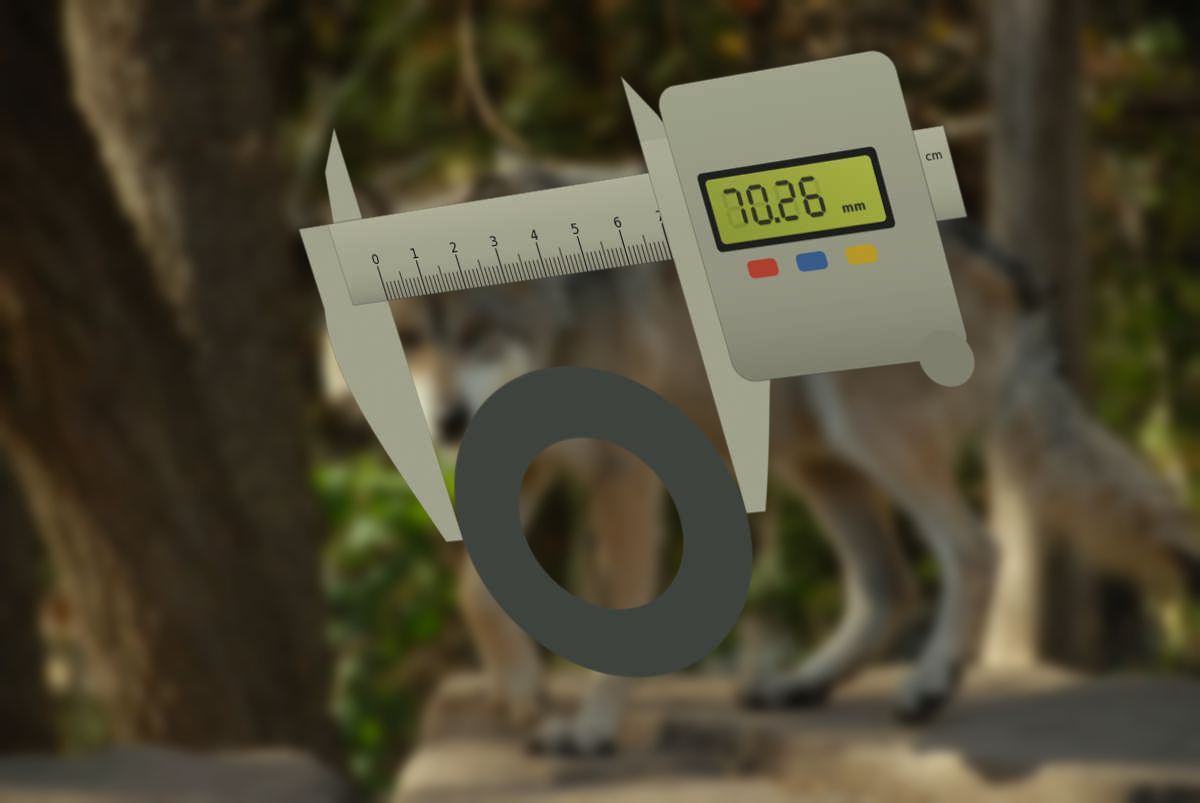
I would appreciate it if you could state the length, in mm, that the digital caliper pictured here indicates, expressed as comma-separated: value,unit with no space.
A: 70.26,mm
